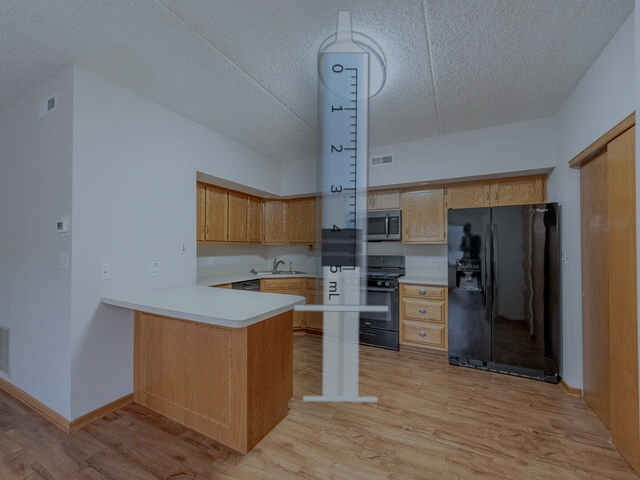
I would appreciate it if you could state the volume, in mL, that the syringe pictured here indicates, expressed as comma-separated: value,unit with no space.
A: 4,mL
